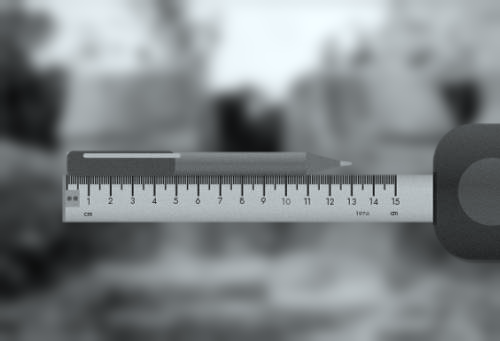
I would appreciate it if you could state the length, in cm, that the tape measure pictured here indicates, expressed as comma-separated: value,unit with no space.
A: 13,cm
